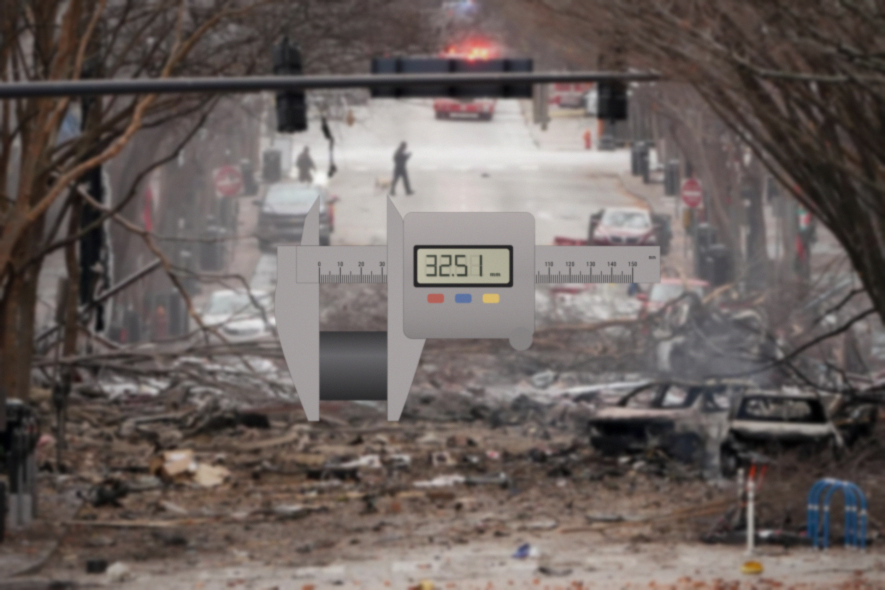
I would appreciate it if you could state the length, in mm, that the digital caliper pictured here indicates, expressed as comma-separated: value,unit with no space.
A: 32.51,mm
